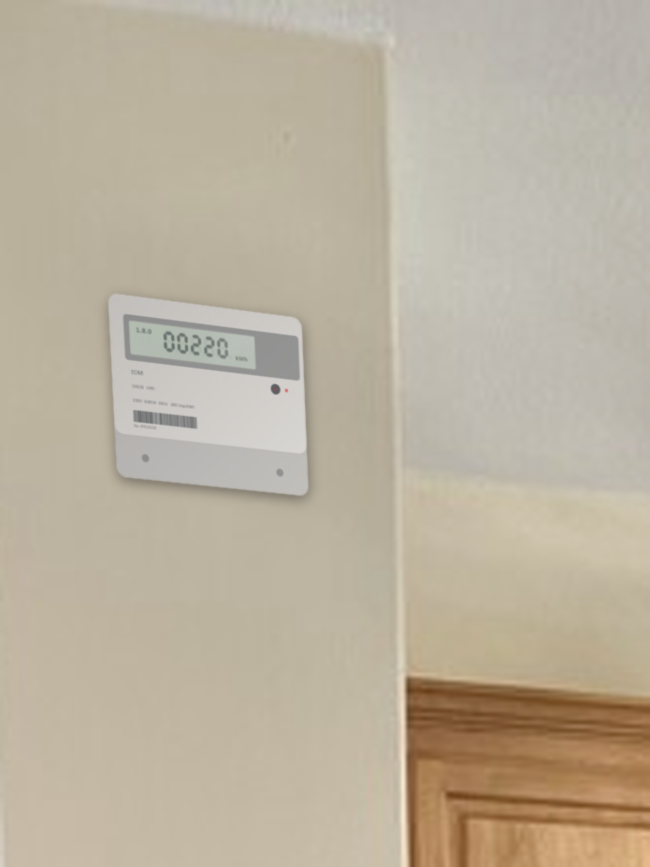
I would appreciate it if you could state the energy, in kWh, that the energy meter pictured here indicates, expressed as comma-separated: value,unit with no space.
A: 220,kWh
